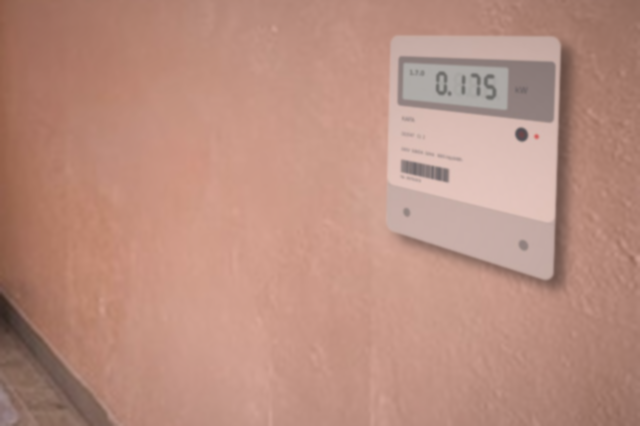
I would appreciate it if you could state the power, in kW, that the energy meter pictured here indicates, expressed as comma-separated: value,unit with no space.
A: 0.175,kW
